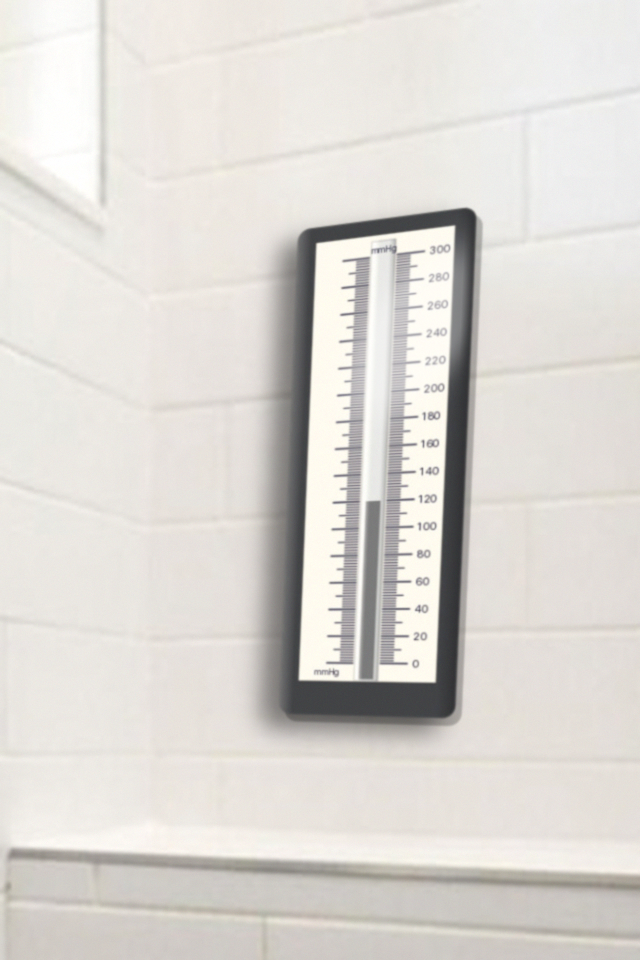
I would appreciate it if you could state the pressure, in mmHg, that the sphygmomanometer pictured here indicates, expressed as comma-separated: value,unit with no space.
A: 120,mmHg
